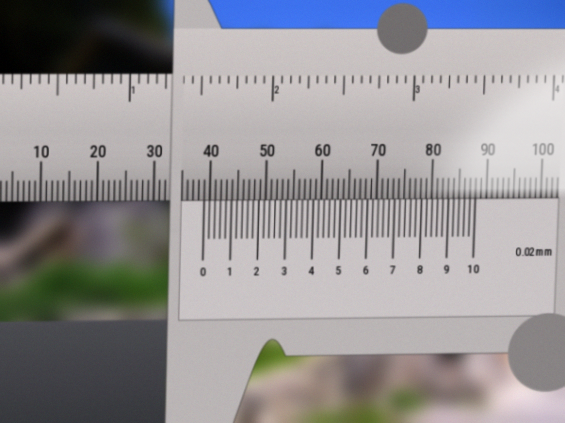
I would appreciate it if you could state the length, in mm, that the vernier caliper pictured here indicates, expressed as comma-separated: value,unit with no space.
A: 39.0,mm
